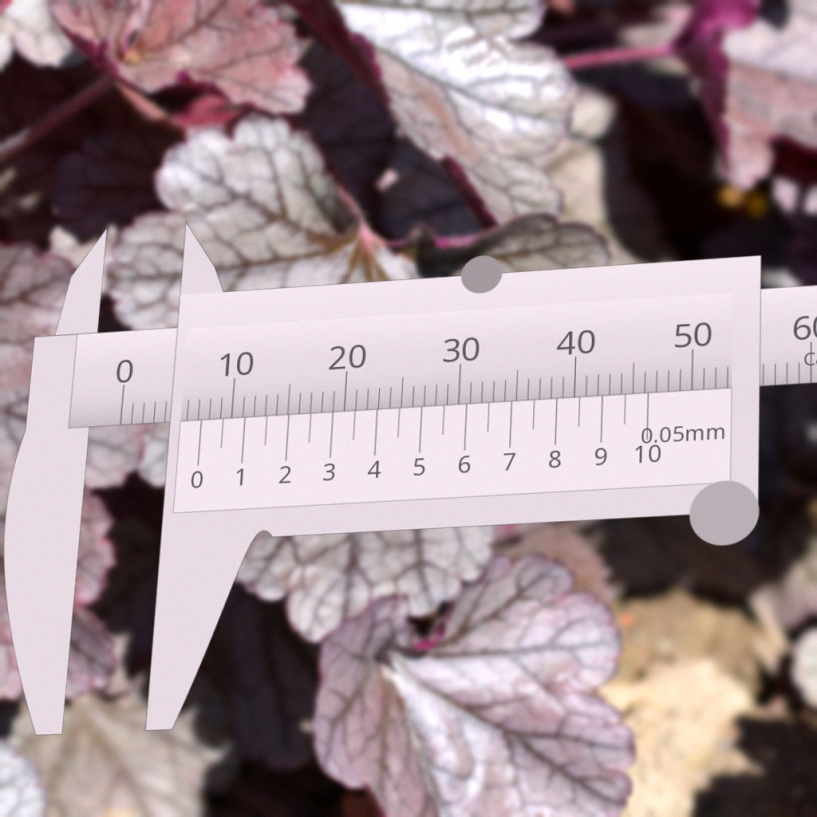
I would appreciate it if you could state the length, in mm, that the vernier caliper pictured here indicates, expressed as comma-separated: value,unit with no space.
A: 7.3,mm
